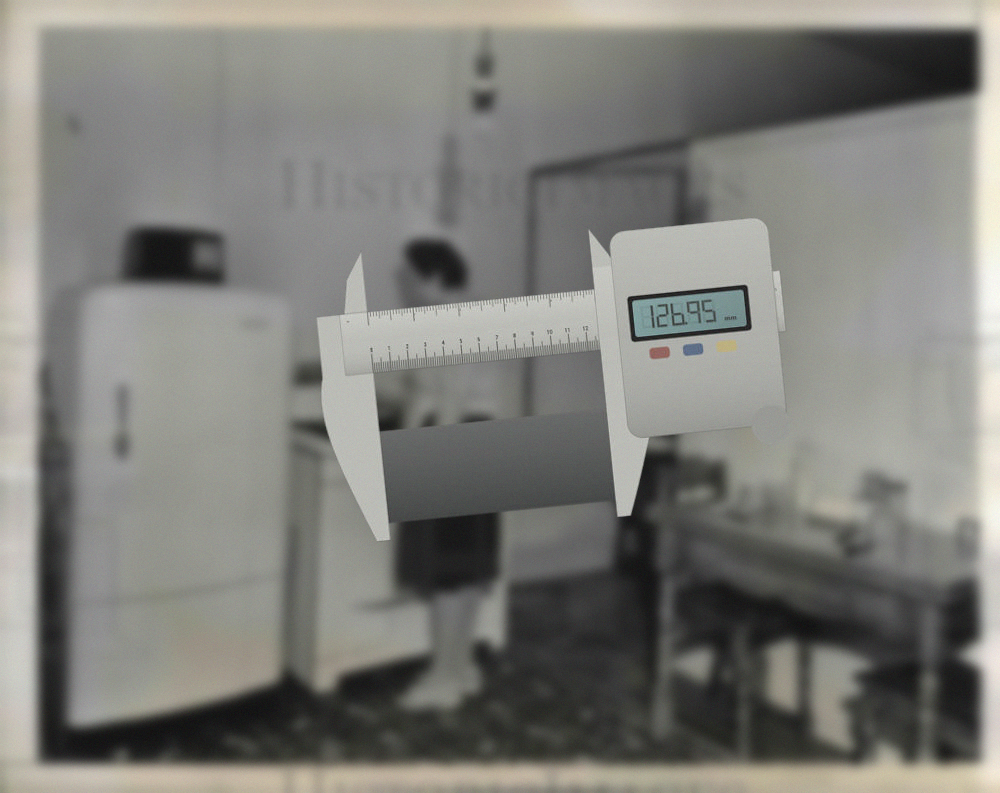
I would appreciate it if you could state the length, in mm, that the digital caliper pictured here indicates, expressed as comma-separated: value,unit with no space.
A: 126.95,mm
